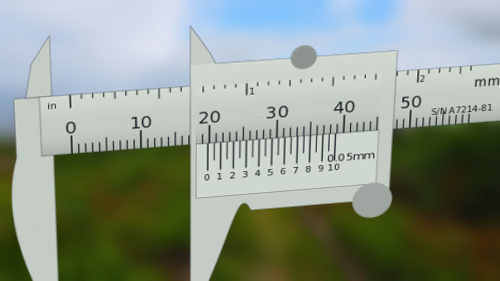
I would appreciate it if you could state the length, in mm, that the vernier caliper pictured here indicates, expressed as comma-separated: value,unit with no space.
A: 19.8,mm
